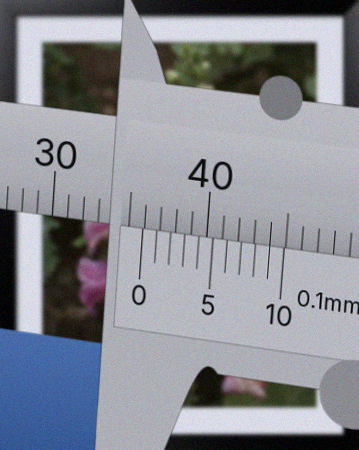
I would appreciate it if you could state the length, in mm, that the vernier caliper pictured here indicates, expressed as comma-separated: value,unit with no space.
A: 35.9,mm
